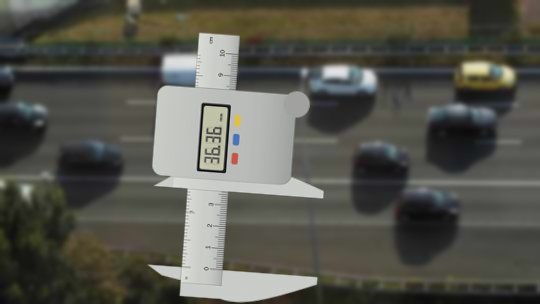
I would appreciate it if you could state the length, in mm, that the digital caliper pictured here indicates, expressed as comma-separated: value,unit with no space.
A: 36.36,mm
